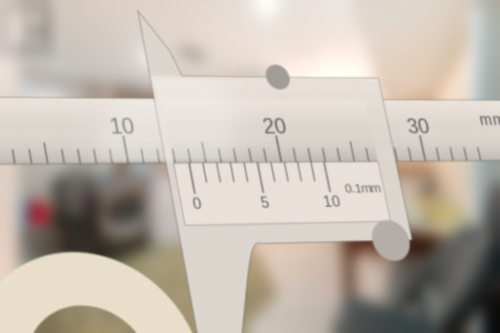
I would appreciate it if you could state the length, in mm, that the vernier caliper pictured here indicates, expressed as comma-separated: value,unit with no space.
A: 13.9,mm
